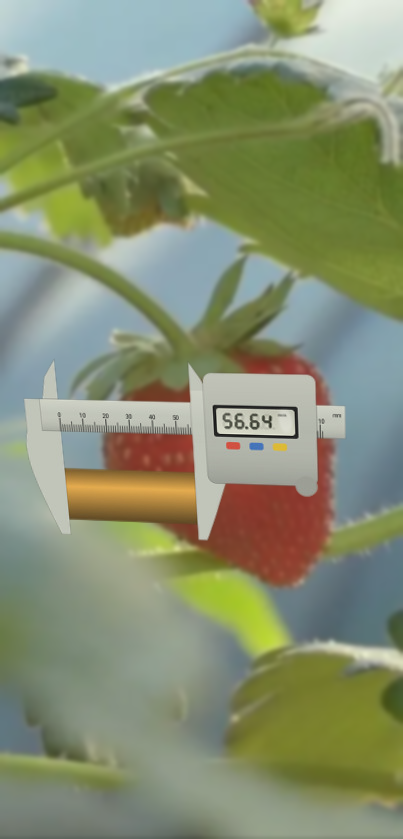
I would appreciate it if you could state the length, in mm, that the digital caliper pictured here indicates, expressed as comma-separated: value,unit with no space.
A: 56.64,mm
